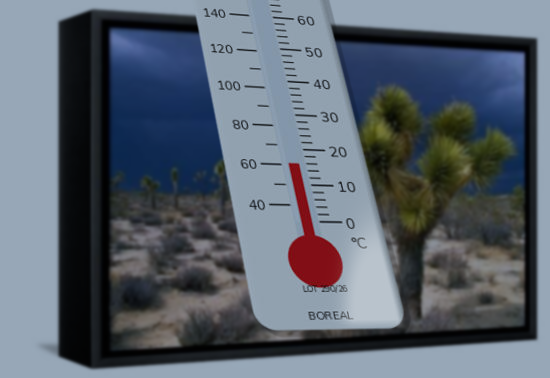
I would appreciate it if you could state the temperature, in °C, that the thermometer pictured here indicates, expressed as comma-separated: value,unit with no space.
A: 16,°C
